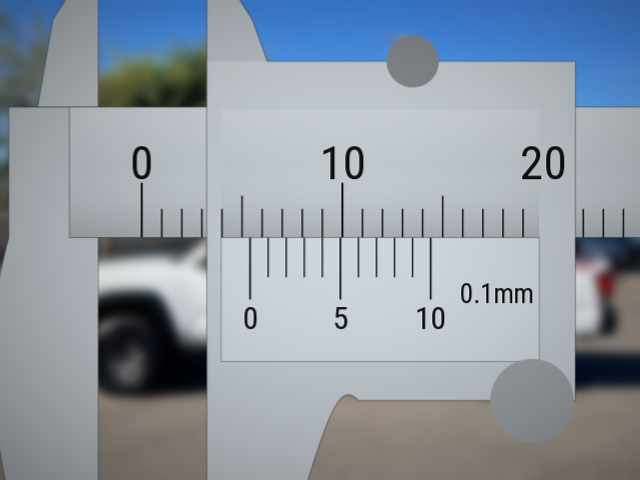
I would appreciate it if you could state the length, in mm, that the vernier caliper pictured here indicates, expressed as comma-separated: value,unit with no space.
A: 5.4,mm
